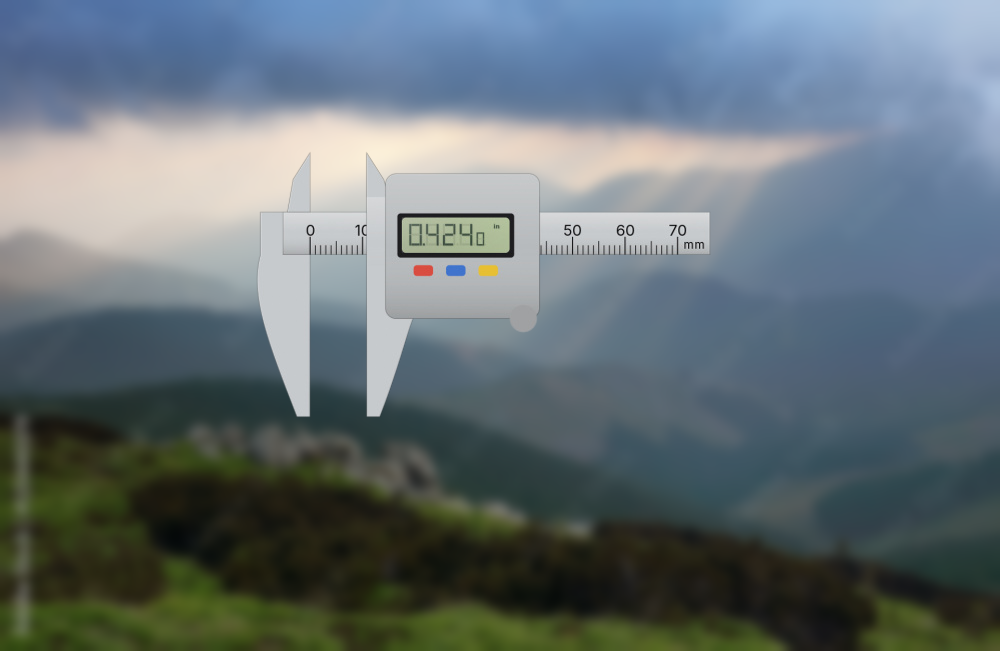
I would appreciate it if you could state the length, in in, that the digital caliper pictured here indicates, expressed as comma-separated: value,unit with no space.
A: 0.4240,in
